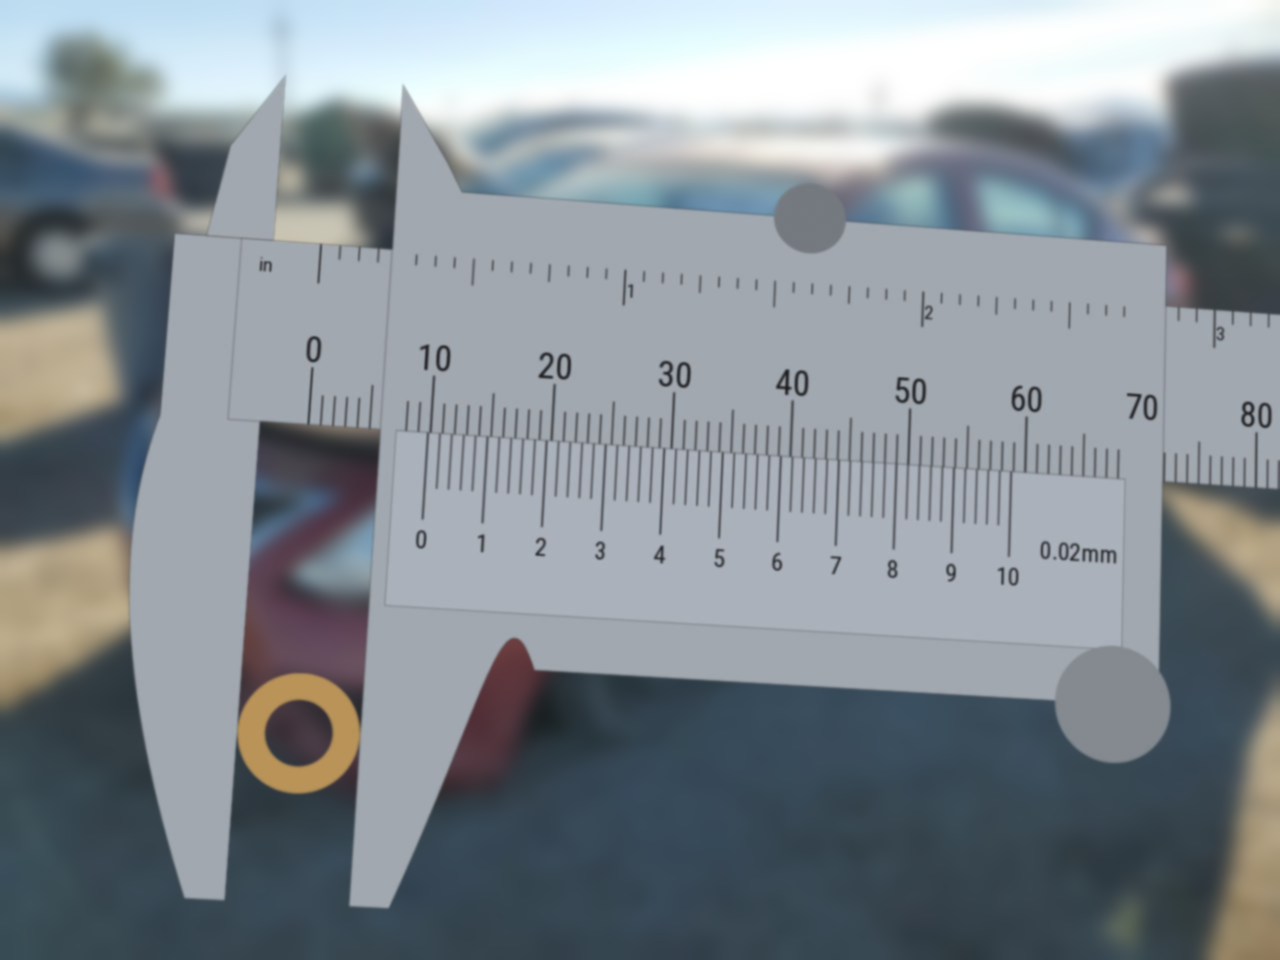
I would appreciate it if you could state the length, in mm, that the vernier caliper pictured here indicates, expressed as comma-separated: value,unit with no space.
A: 9.8,mm
